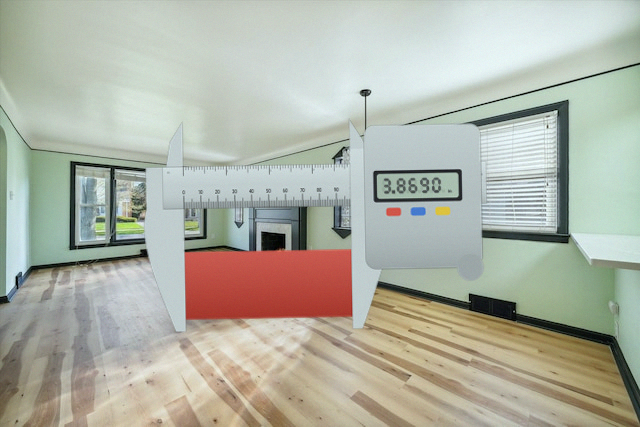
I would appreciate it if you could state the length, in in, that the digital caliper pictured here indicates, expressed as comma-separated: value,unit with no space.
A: 3.8690,in
